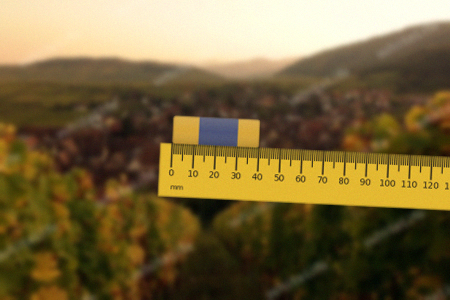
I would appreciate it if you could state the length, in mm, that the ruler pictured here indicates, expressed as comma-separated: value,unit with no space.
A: 40,mm
